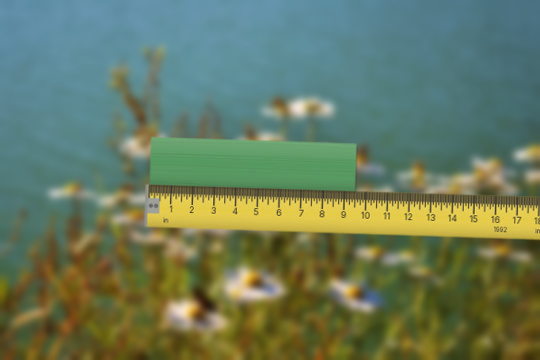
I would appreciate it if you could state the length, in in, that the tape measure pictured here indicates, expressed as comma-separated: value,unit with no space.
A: 9.5,in
